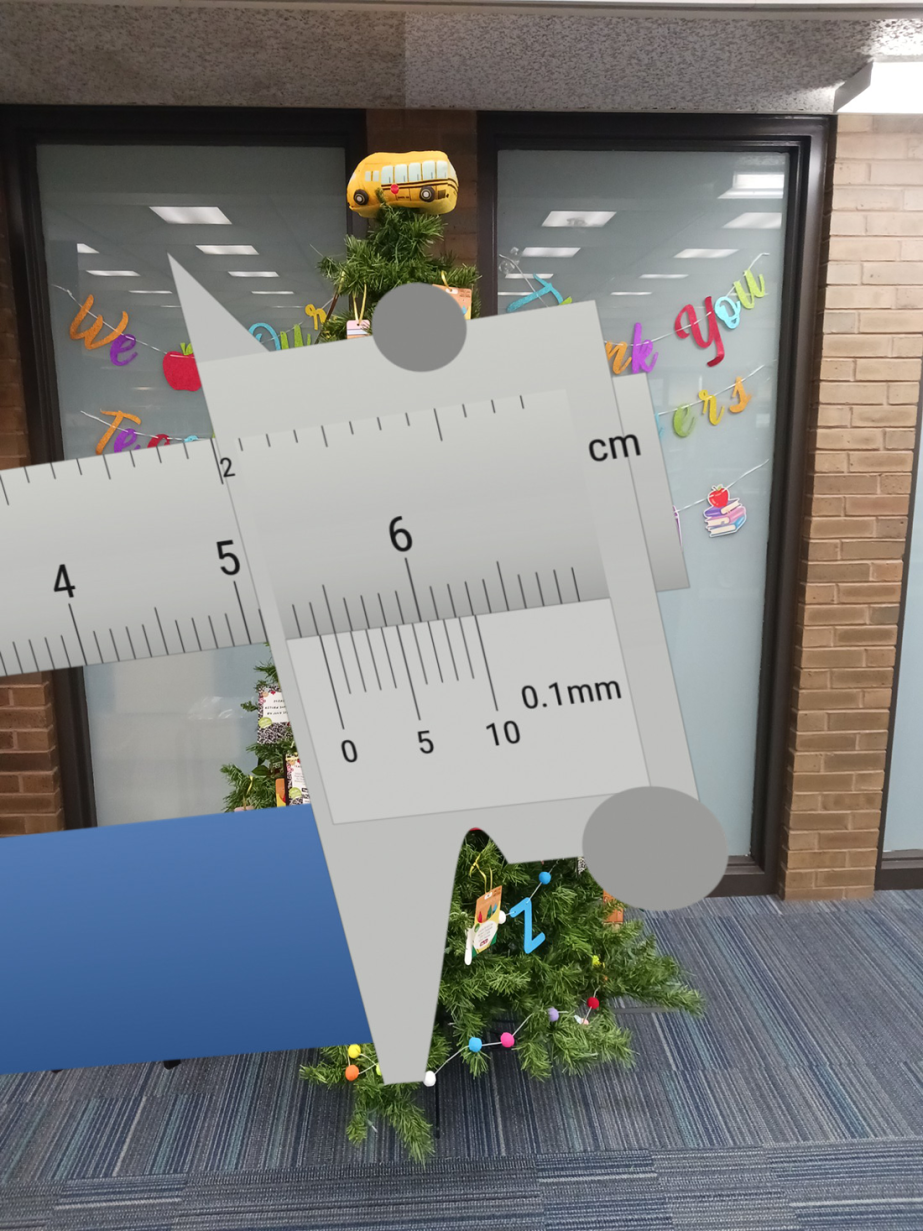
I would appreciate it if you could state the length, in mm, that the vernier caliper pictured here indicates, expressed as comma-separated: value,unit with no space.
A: 54.1,mm
